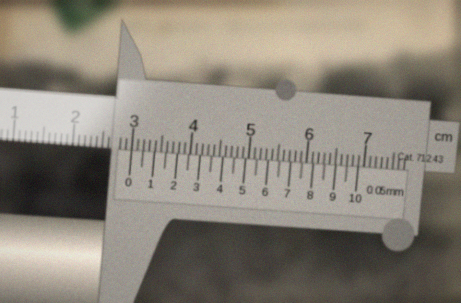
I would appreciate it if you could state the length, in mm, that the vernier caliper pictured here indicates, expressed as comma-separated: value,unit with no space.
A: 30.0,mm
